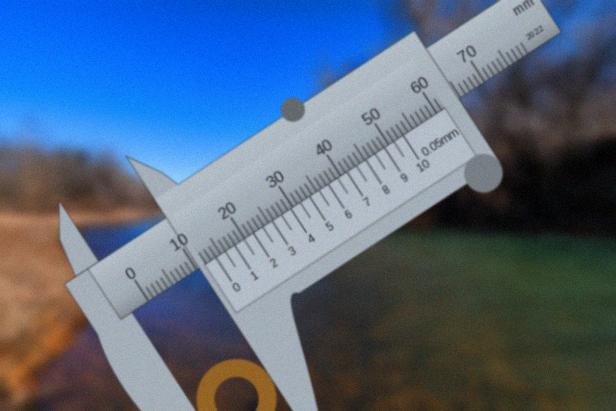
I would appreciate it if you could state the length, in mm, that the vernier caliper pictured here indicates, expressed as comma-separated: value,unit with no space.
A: 14.0,mm
